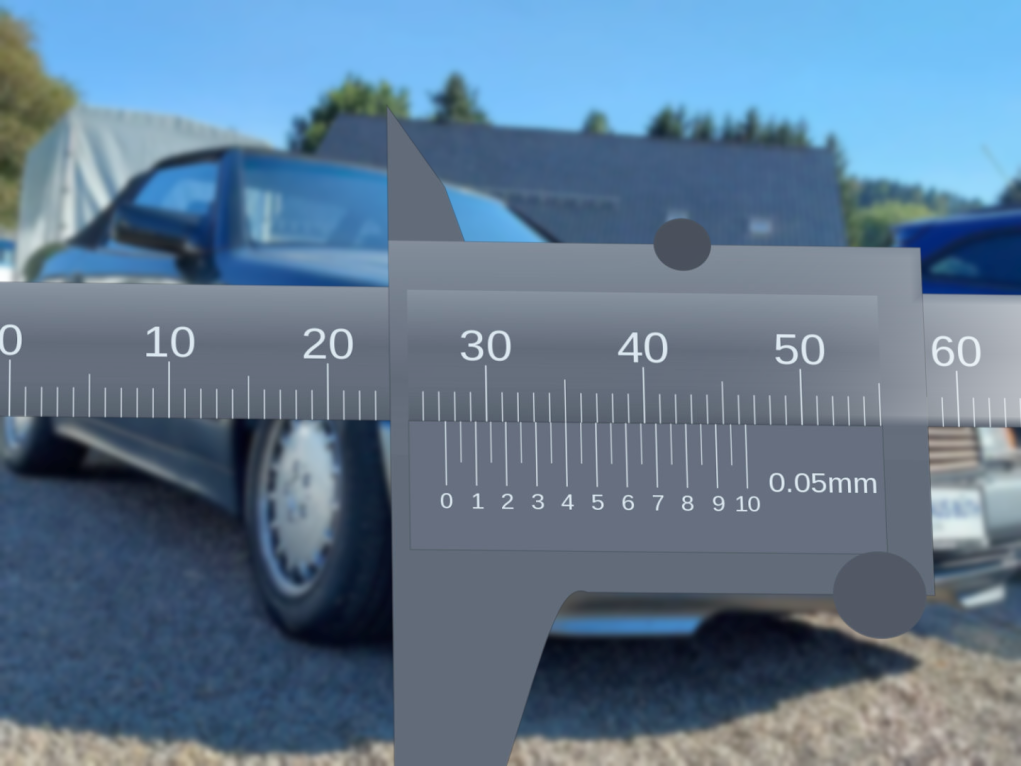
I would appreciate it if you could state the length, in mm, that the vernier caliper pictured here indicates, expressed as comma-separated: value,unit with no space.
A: 27.4,mm
